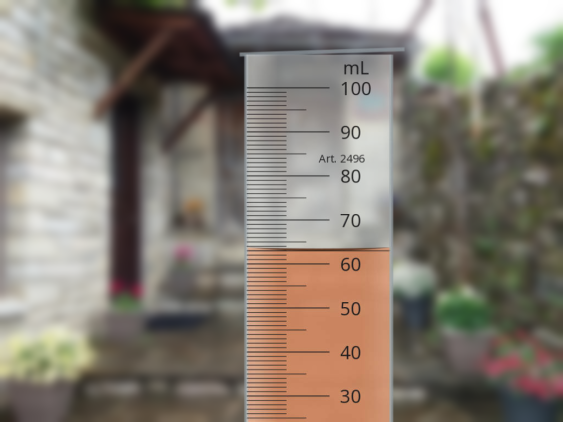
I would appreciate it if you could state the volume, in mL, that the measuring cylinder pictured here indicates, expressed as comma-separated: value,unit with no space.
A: 63,mL
